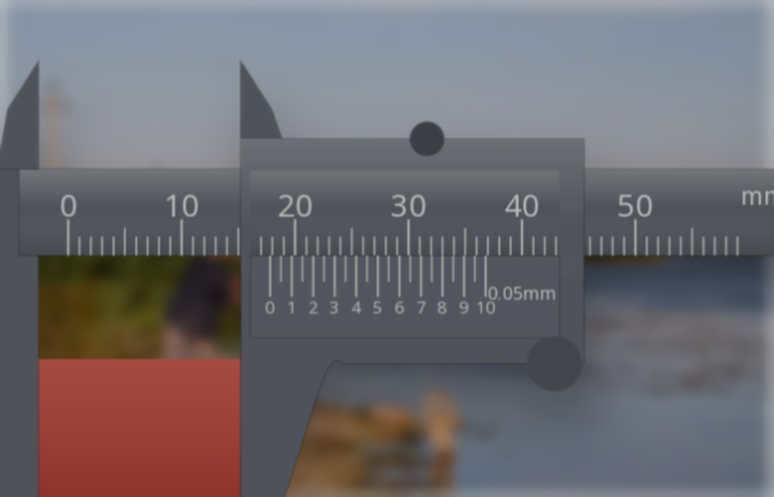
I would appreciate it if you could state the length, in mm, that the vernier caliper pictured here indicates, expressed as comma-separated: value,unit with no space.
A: 17.8,mm
